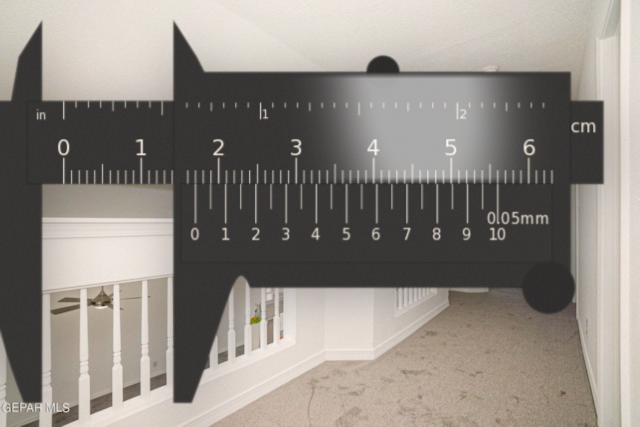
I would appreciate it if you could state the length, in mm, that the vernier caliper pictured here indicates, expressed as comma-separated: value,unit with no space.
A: 17.0,mm
